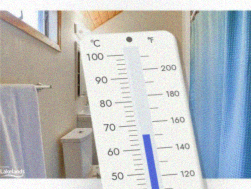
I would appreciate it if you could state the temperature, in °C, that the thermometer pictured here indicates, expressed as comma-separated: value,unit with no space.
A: 66,°C
